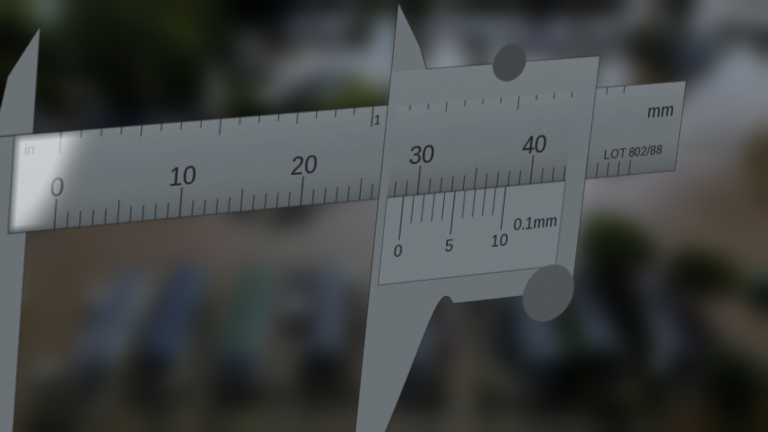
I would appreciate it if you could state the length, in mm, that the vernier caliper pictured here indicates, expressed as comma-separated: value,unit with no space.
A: 28.8,mm
